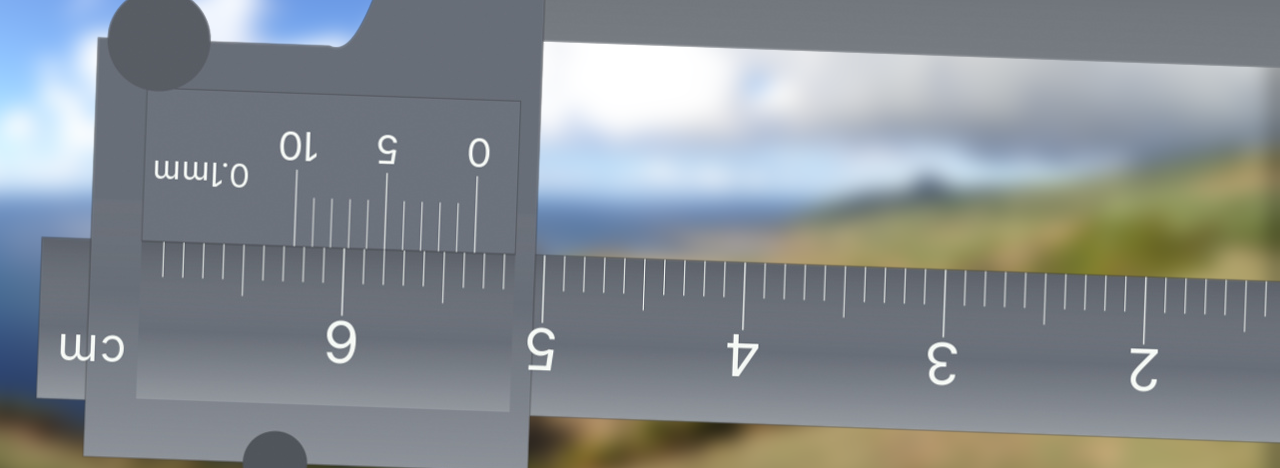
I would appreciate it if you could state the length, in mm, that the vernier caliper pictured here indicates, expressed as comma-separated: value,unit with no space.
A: 53.5,mm
